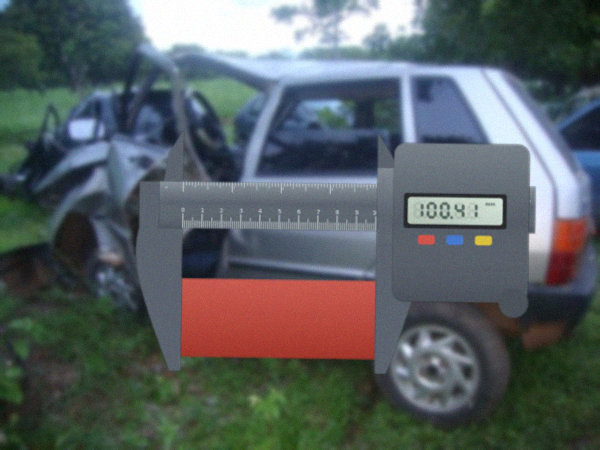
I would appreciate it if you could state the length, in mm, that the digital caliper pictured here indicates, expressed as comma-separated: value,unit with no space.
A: 100.41,mm
